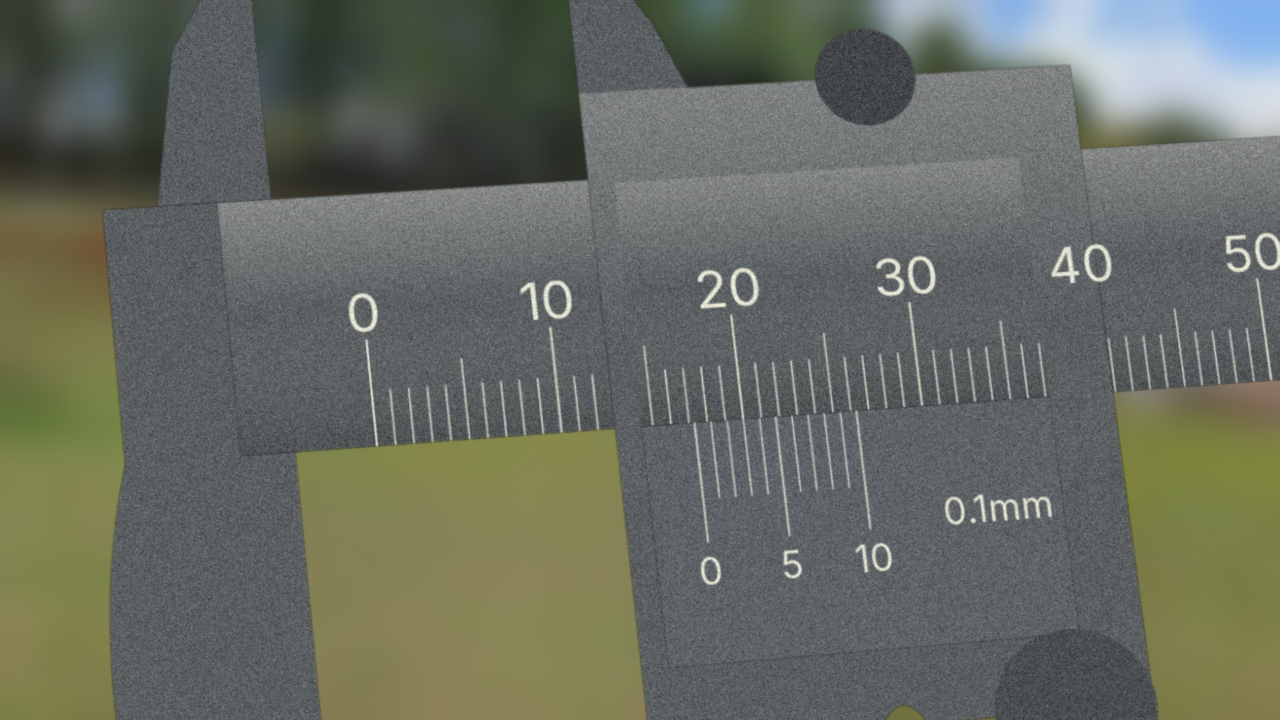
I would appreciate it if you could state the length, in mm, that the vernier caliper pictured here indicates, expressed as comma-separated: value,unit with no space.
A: 17.3,mm
